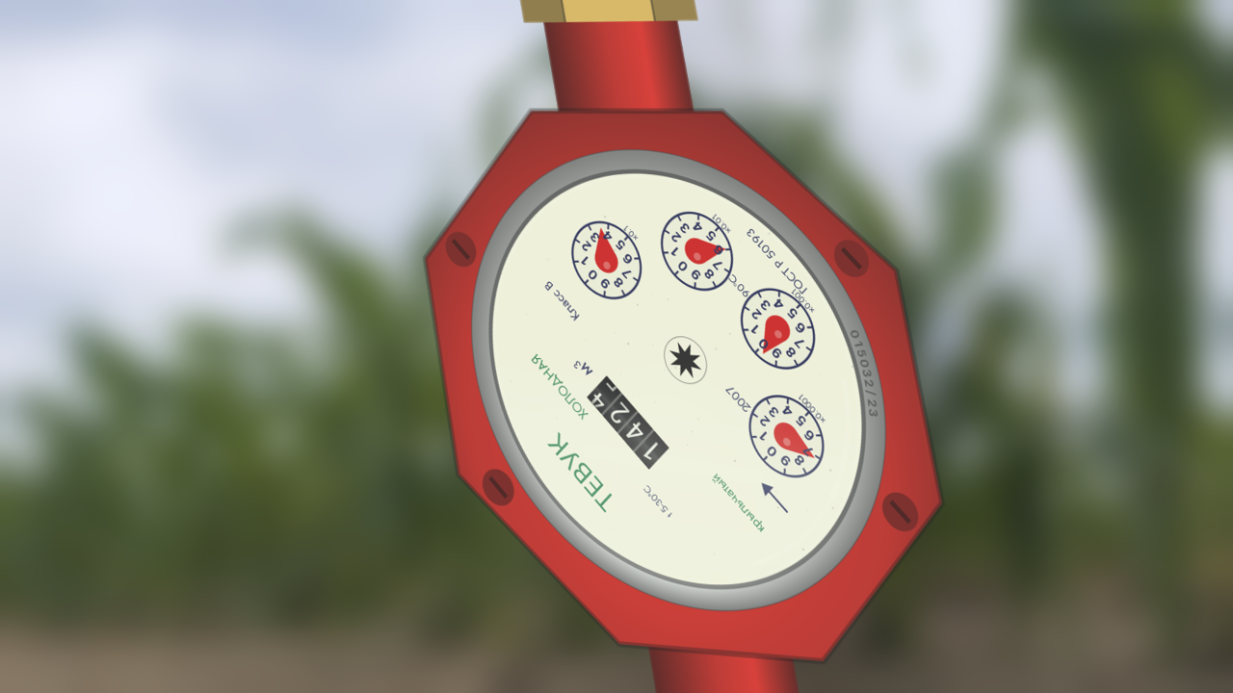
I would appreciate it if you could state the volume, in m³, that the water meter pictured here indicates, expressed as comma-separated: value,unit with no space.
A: 1424.3597,m³
